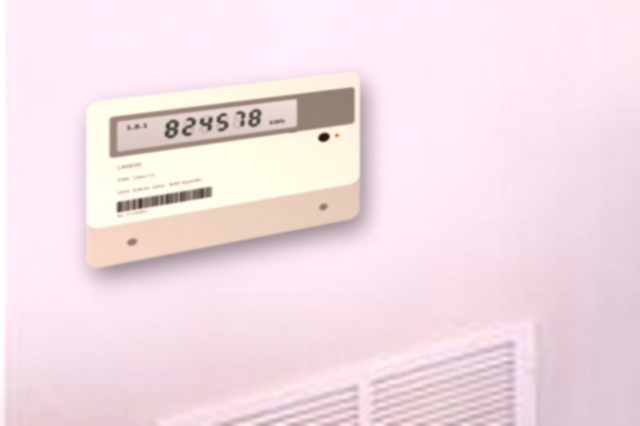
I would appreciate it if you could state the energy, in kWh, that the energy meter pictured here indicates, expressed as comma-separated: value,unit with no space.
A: 824578,kWh
